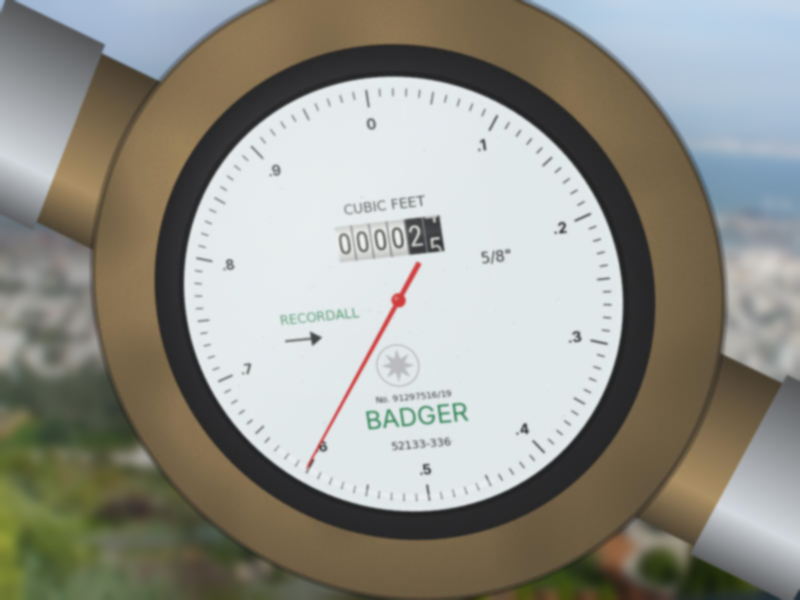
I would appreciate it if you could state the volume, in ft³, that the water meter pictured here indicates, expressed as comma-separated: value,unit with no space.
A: 24.60,ft³
